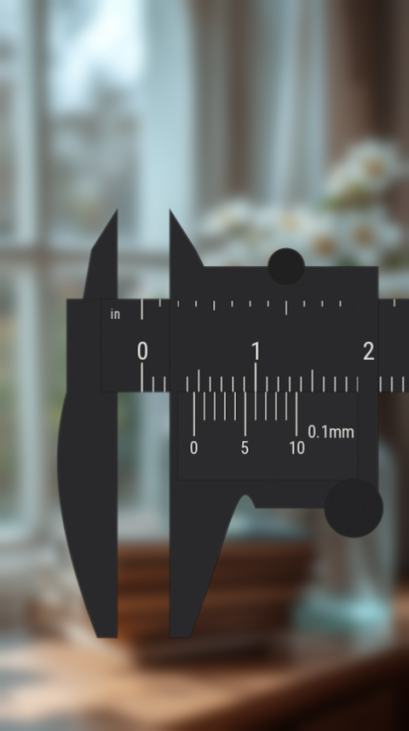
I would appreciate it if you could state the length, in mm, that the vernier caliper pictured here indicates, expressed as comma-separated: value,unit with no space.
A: 4.6,mm
